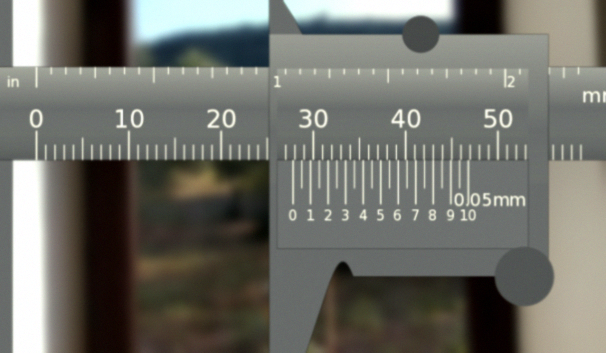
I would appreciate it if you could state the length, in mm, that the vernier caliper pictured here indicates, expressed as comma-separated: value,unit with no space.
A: 27.8,mm
